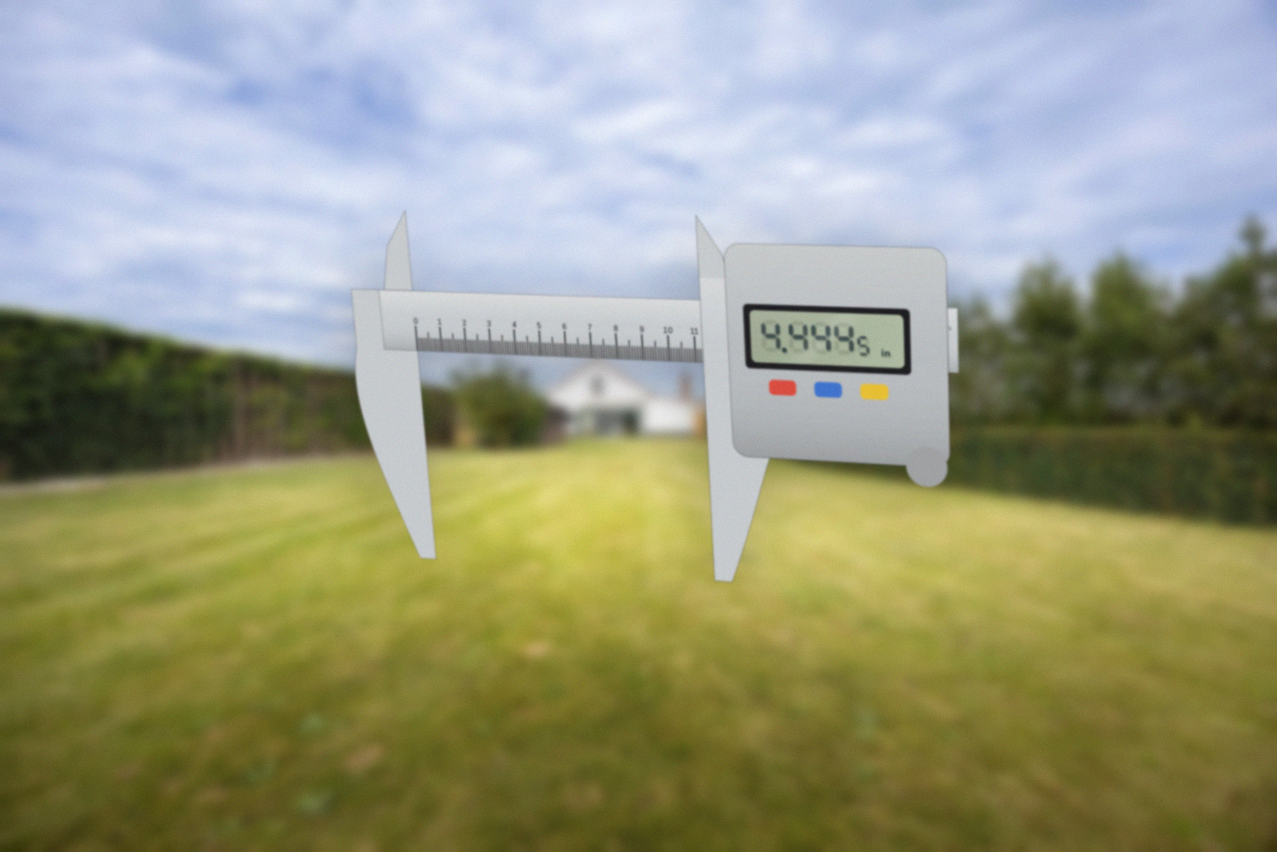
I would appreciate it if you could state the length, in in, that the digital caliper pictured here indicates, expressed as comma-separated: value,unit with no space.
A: 4.4445,in
